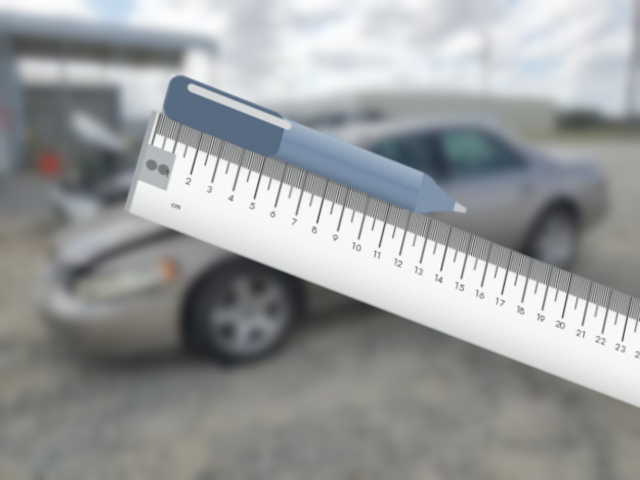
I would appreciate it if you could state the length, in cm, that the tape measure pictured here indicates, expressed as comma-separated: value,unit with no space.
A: 14.5,cm
